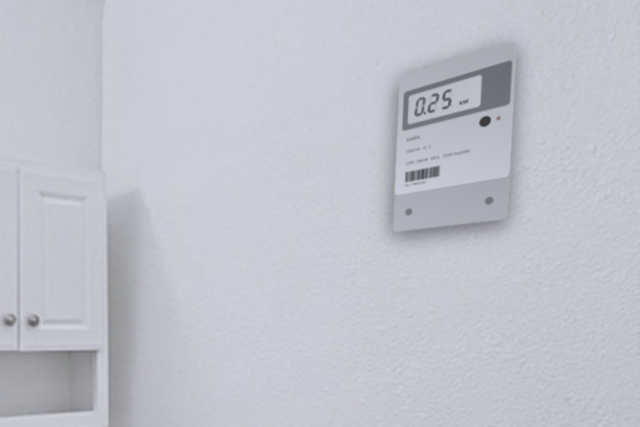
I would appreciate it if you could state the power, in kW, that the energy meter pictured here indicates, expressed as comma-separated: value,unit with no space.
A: 0.25,kW
